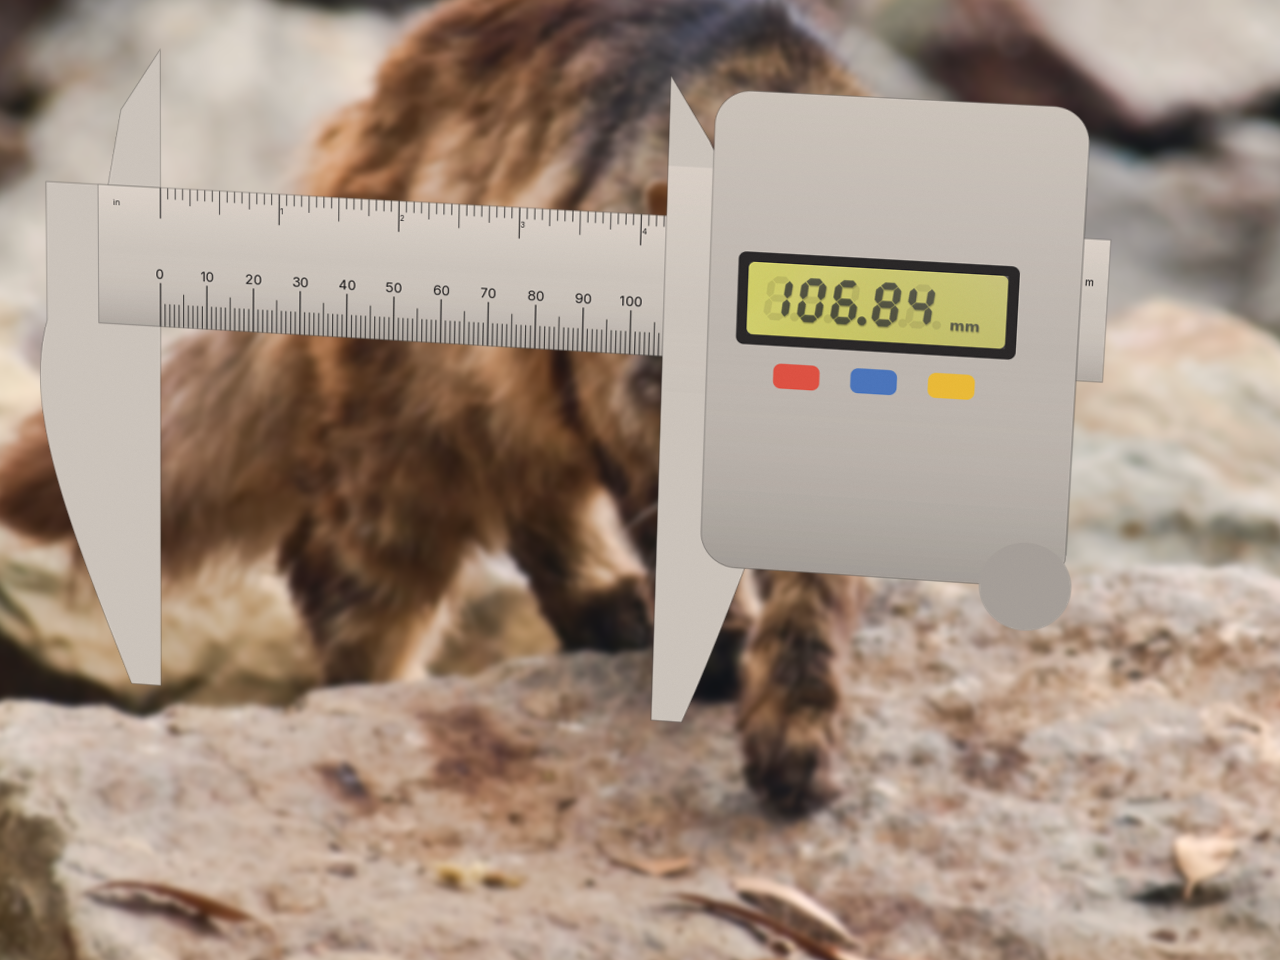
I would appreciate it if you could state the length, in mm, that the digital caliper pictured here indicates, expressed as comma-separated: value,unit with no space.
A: 106.84,mm
